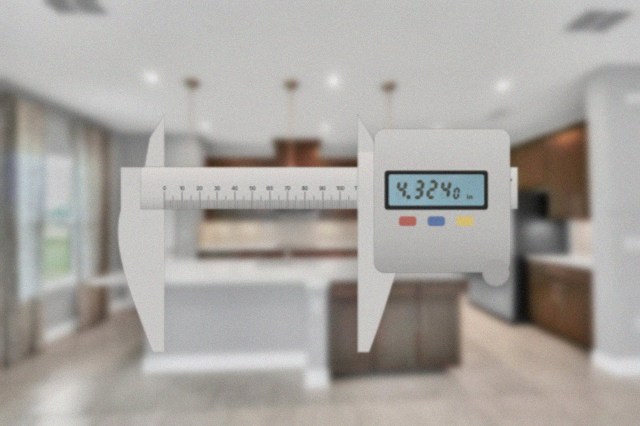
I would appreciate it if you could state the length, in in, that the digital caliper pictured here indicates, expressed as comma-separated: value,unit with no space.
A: 4.3240,in
